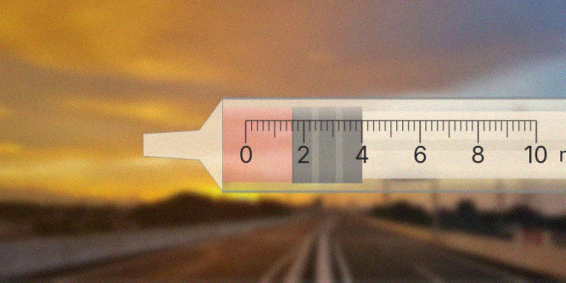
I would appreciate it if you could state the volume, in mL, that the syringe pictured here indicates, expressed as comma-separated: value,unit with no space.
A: 1.6,mL
